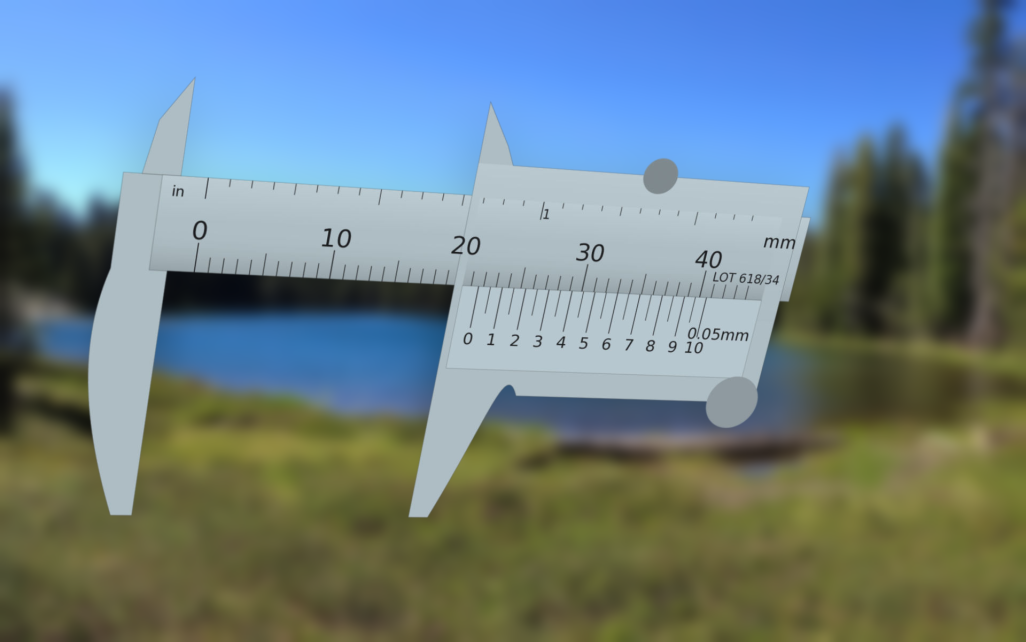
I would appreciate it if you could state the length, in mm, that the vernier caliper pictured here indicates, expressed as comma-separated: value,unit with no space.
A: 21.6,mm
